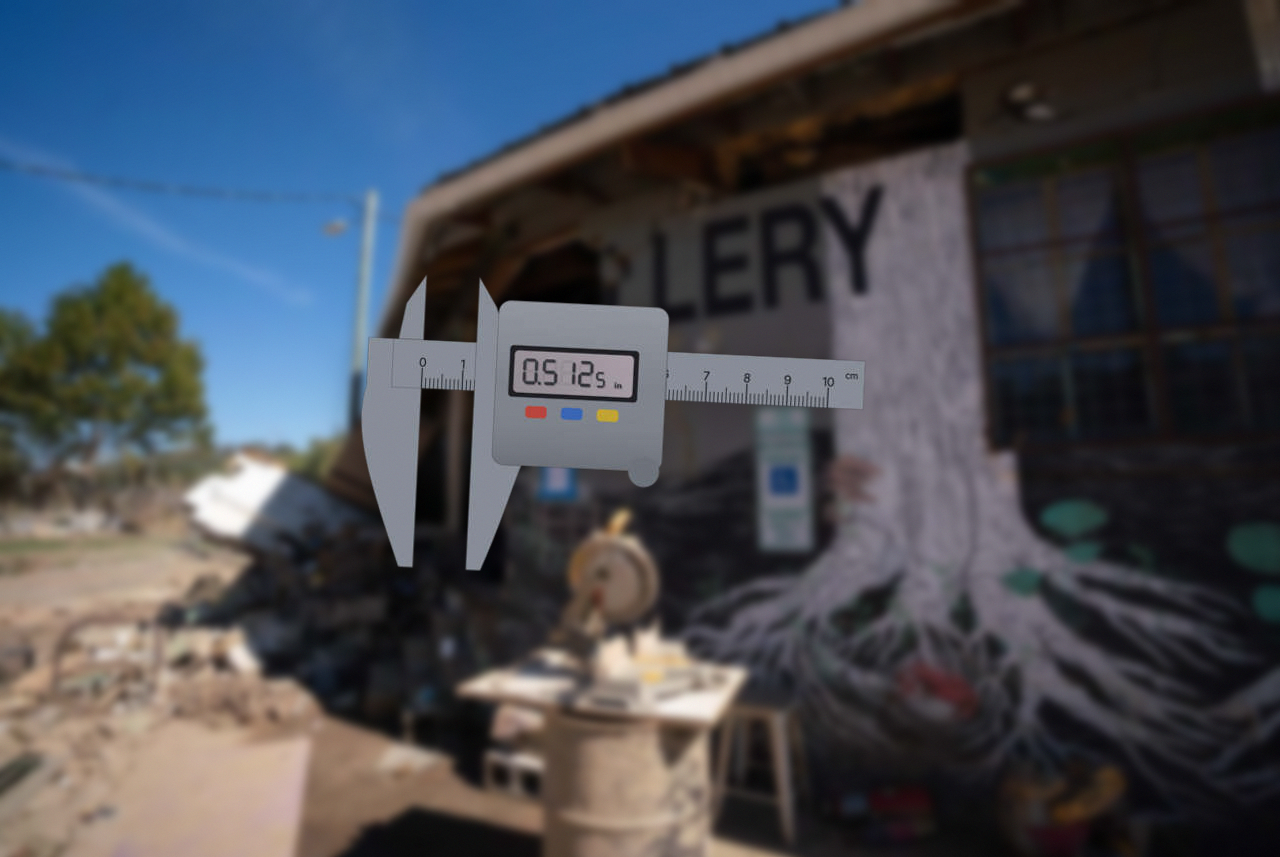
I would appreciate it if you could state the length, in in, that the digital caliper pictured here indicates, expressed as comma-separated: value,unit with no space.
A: 0.5125,in
